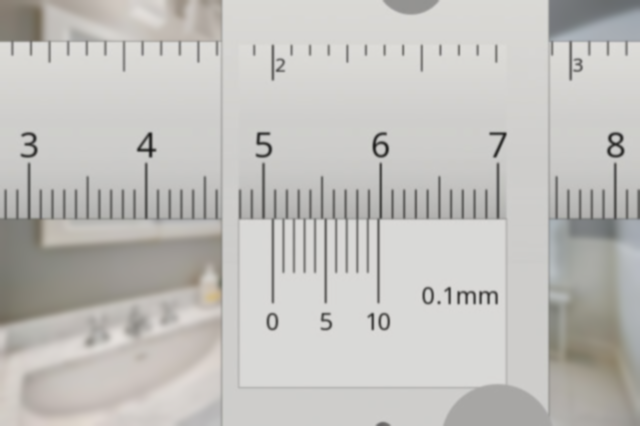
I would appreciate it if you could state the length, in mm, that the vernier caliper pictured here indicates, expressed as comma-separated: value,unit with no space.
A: 50.8,mm
